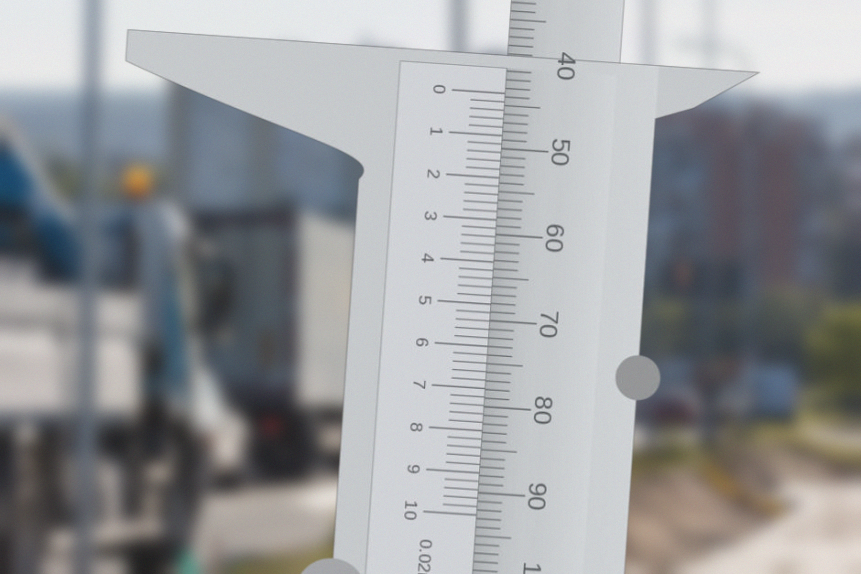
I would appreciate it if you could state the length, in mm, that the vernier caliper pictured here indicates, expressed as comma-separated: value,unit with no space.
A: 43.6,mm
